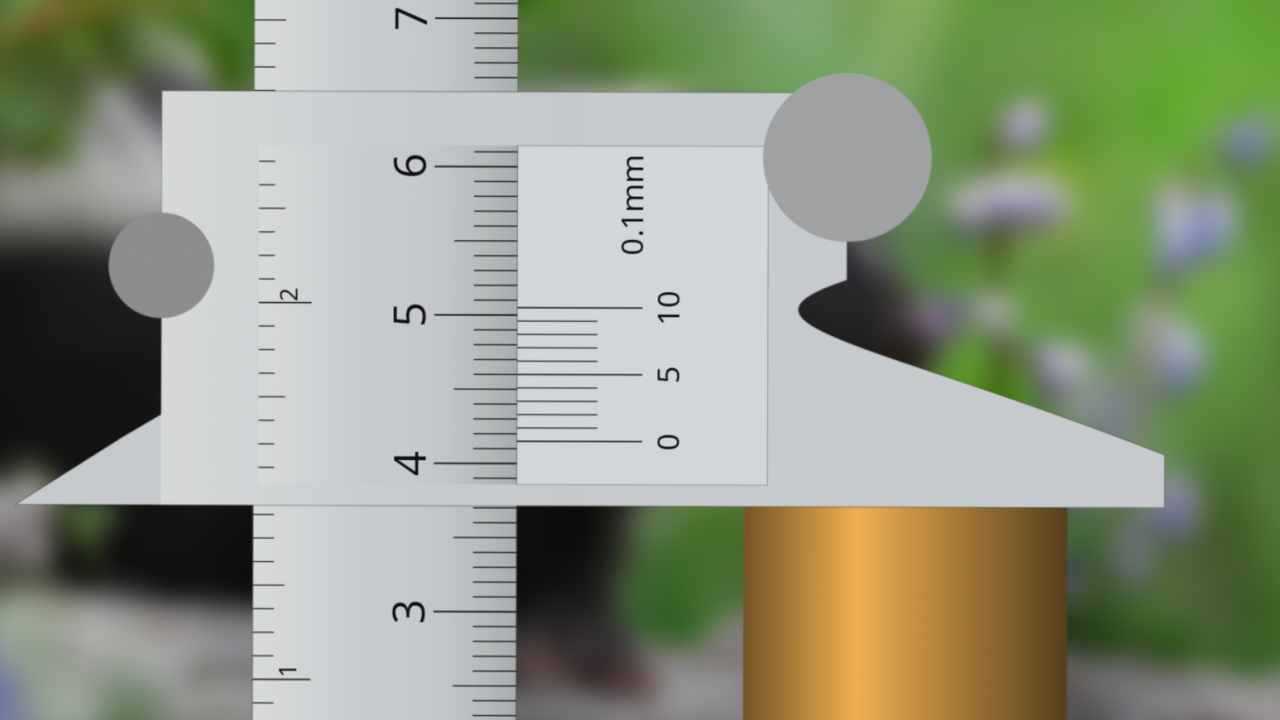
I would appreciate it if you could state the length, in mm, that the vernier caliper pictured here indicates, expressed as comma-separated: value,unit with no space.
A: 41.5,mm
